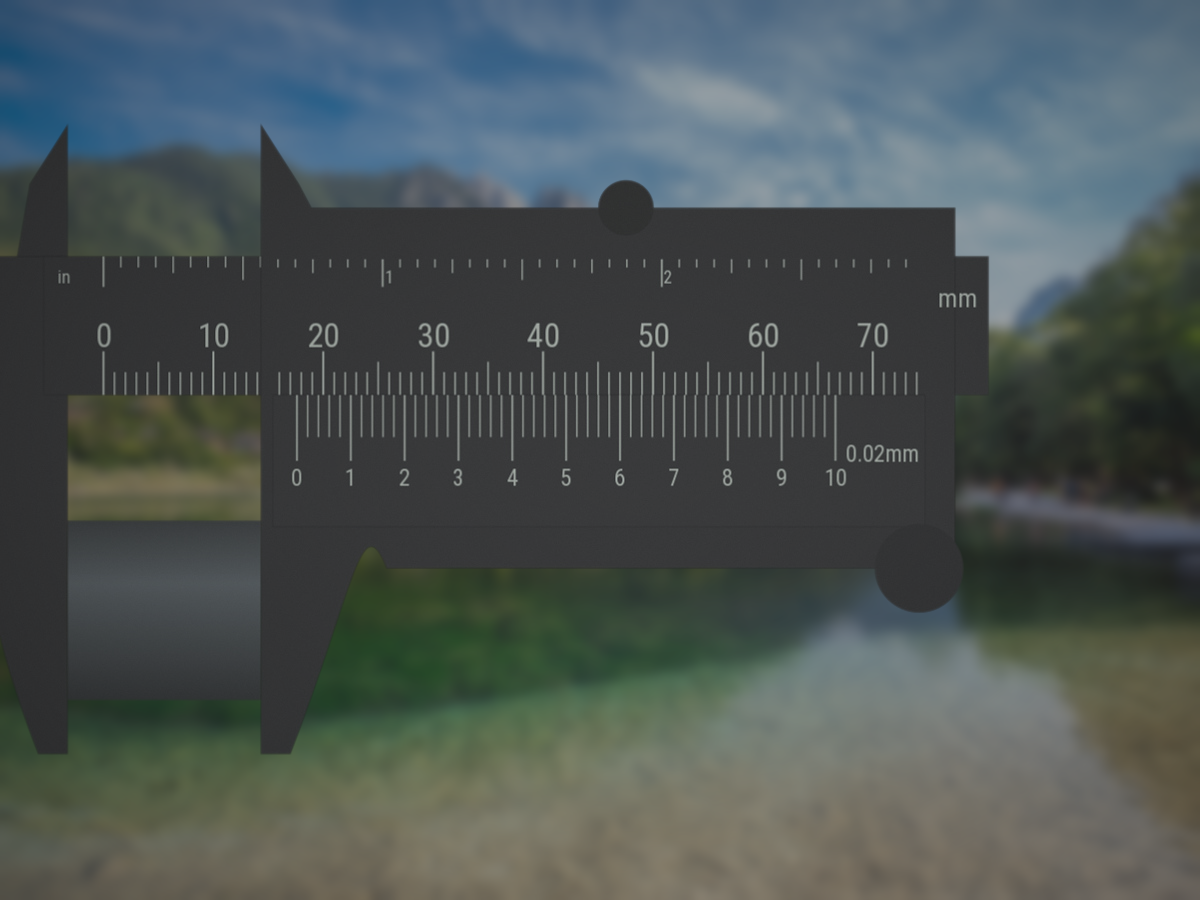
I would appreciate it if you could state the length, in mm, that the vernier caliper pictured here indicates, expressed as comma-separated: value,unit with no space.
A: 17.6,mm
